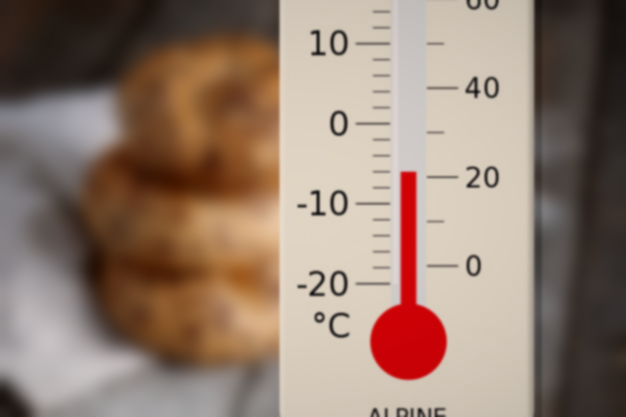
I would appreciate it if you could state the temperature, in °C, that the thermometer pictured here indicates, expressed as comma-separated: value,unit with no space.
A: -6,°C
